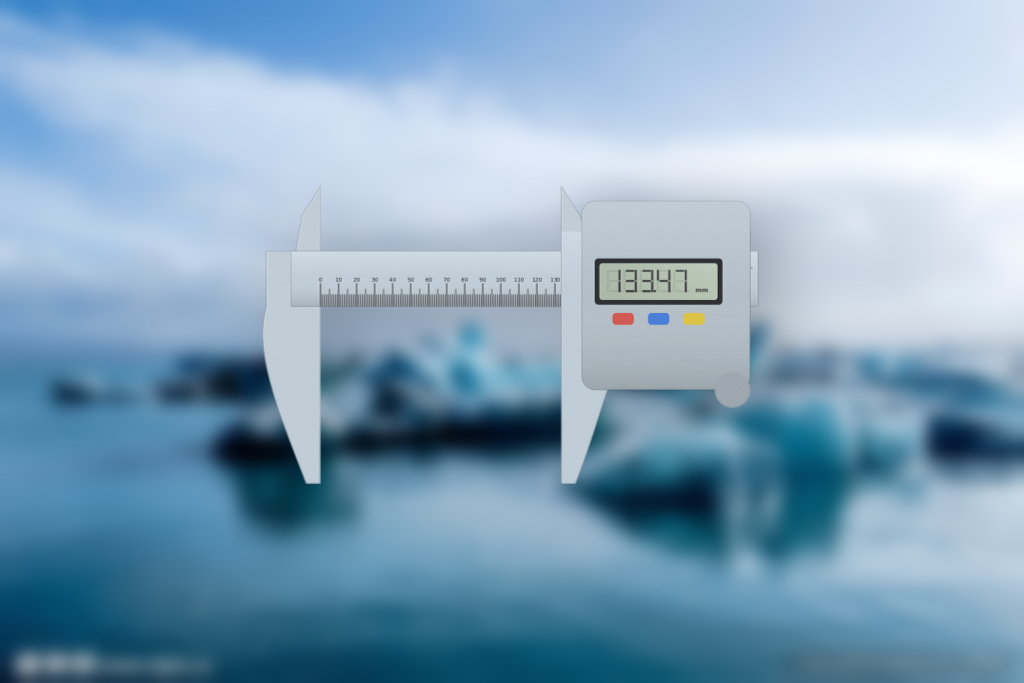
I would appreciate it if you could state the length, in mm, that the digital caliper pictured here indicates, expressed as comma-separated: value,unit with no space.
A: 133.47,mm
